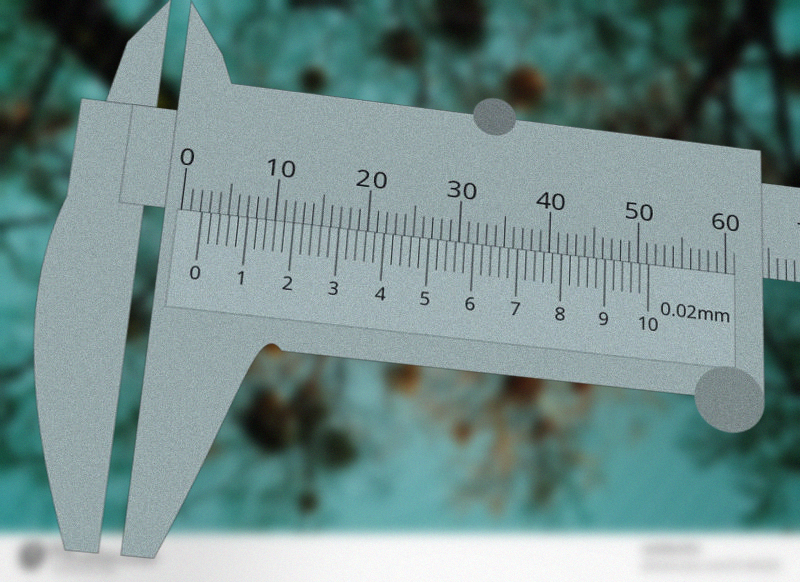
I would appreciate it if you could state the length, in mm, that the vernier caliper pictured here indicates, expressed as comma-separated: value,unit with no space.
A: 2.2,mm
